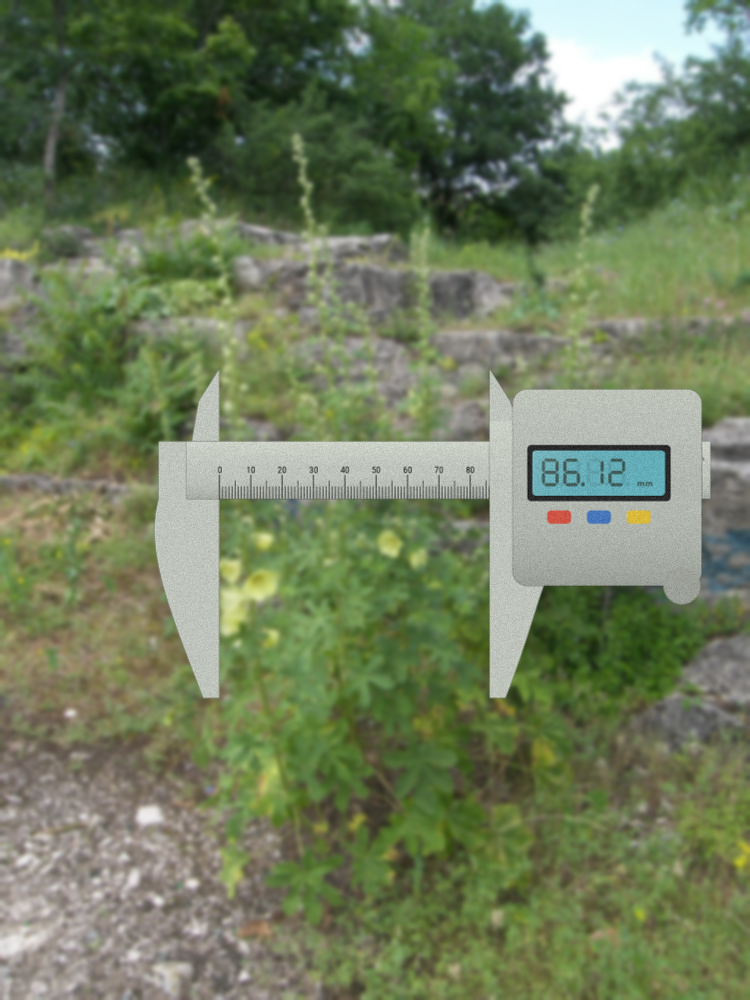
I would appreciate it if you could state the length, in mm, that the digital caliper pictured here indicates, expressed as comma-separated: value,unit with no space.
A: 86.12,mm
